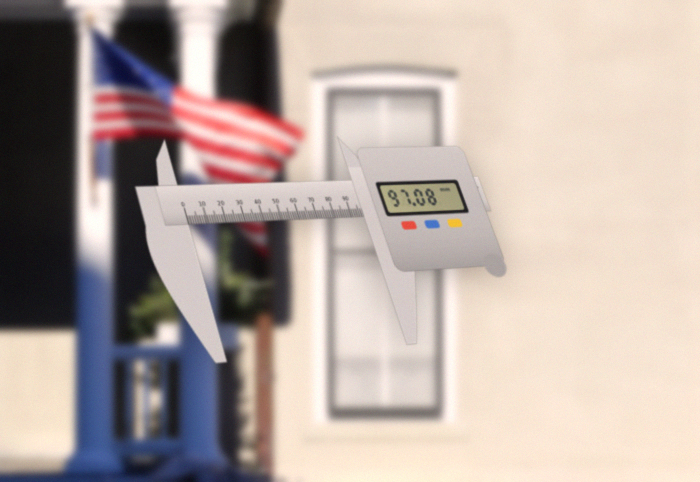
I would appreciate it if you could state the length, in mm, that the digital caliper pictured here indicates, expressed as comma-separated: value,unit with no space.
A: 97.08,mm
